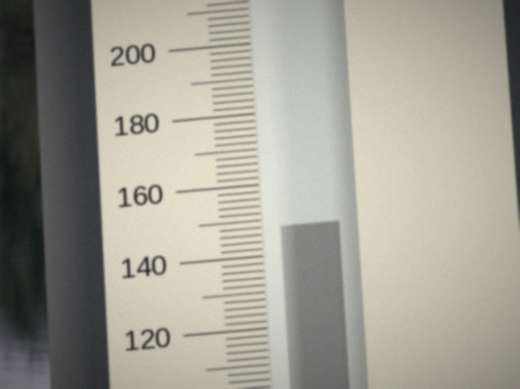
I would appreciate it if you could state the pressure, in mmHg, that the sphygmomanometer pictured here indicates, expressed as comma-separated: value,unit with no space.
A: 148,mmHg
